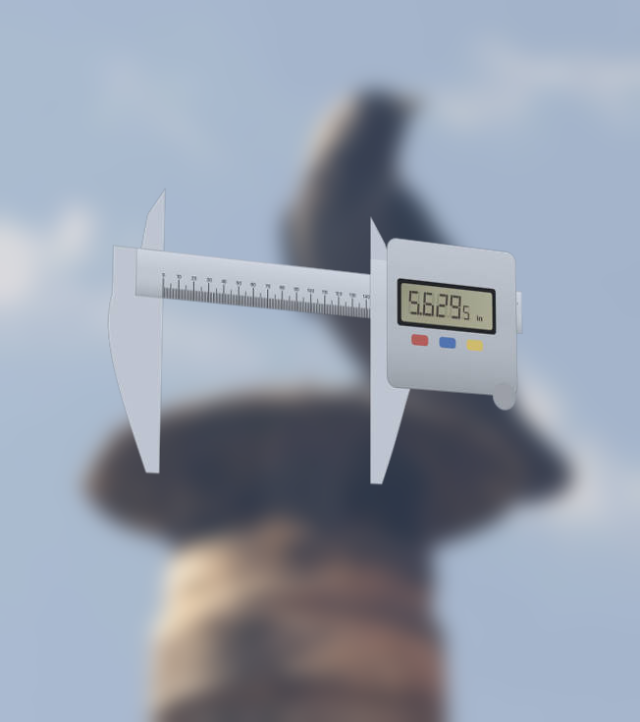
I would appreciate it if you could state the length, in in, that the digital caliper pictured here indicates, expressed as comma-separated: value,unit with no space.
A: 5.6295,in
